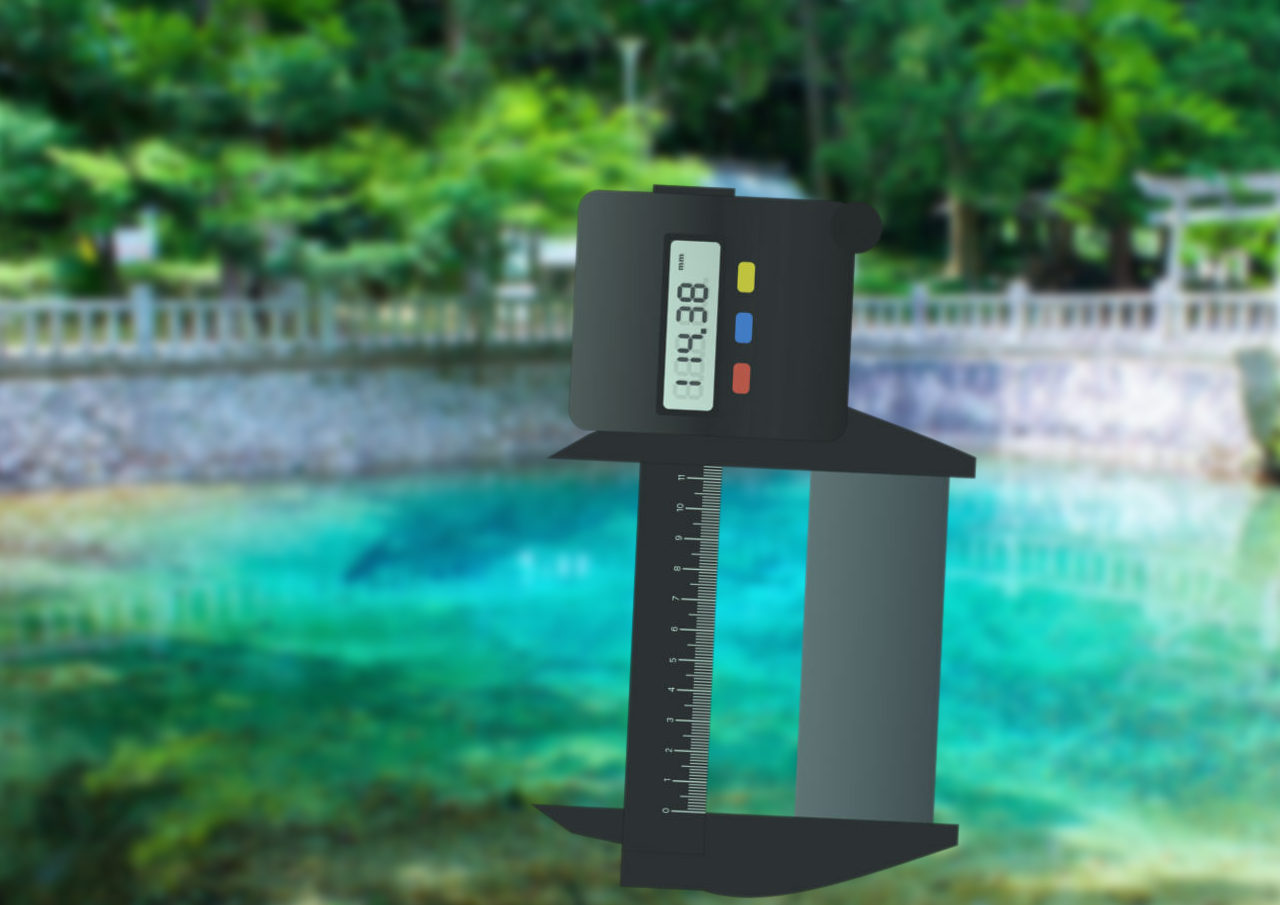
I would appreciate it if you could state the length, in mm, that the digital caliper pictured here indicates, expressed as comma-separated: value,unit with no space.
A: 114.38,mm
